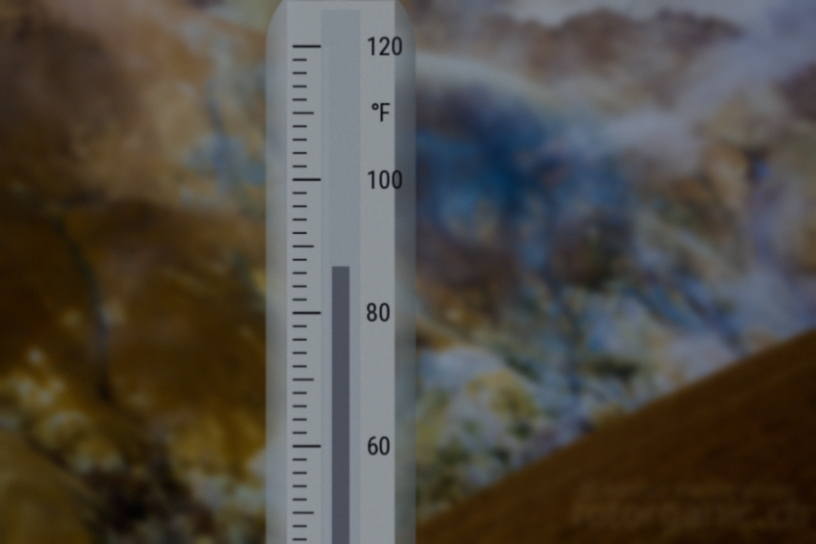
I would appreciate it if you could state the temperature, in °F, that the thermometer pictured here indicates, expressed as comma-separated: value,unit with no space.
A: 87,°F
